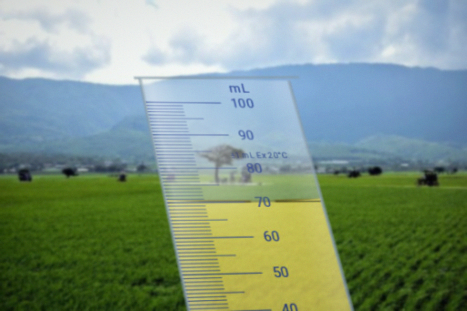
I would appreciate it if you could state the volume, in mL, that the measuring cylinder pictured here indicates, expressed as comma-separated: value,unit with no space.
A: 70,mL
